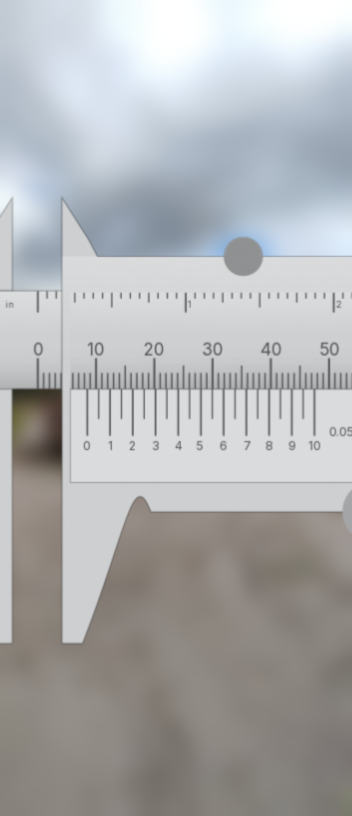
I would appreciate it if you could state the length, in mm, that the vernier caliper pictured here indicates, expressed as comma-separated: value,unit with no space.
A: 8.5,mm
